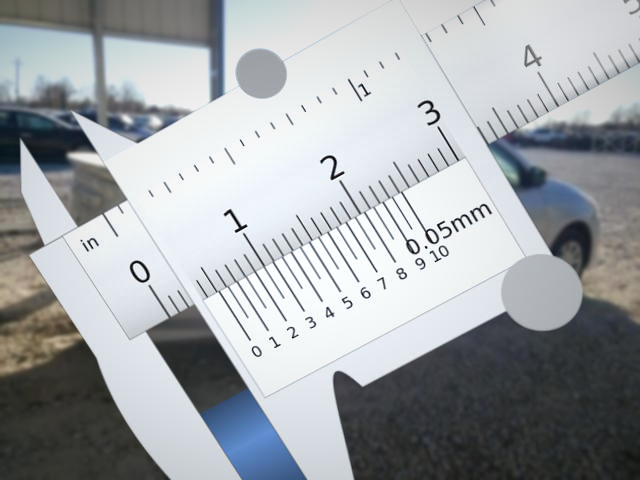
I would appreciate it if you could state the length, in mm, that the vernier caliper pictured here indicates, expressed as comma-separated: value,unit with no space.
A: 5.2,mm
